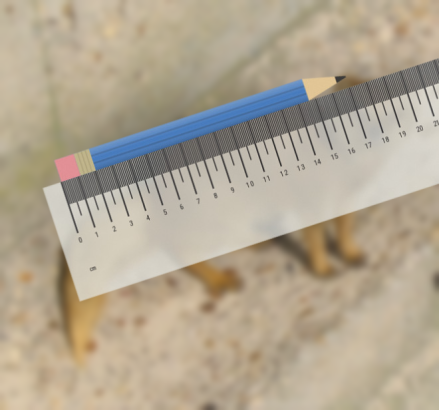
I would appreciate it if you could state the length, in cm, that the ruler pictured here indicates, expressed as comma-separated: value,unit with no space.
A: 17,cm
